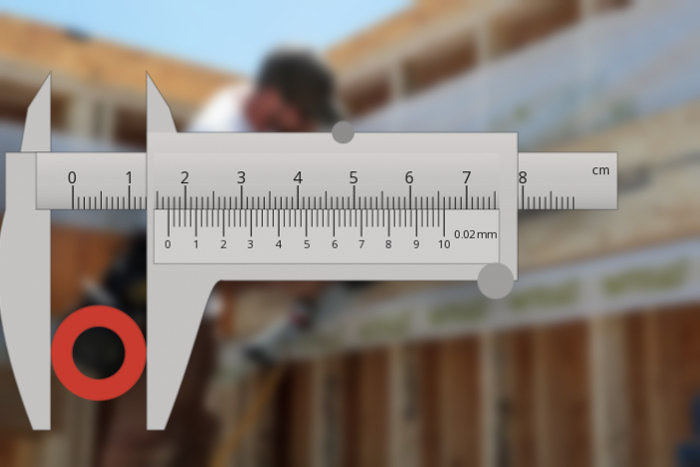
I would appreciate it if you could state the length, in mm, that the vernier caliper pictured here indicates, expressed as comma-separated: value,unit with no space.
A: 17.0,mm
